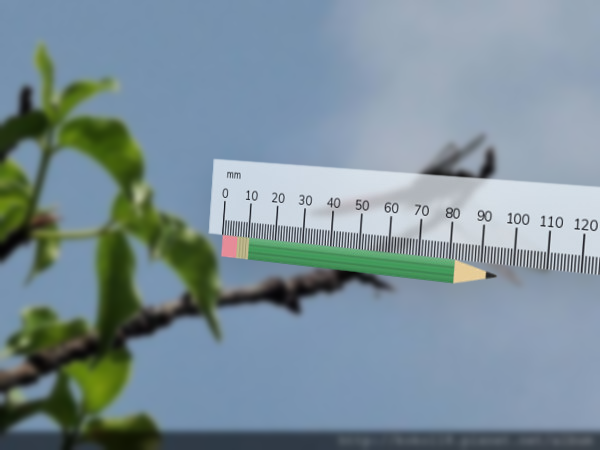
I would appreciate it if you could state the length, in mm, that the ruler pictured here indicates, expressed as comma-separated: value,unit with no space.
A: 95,mm
